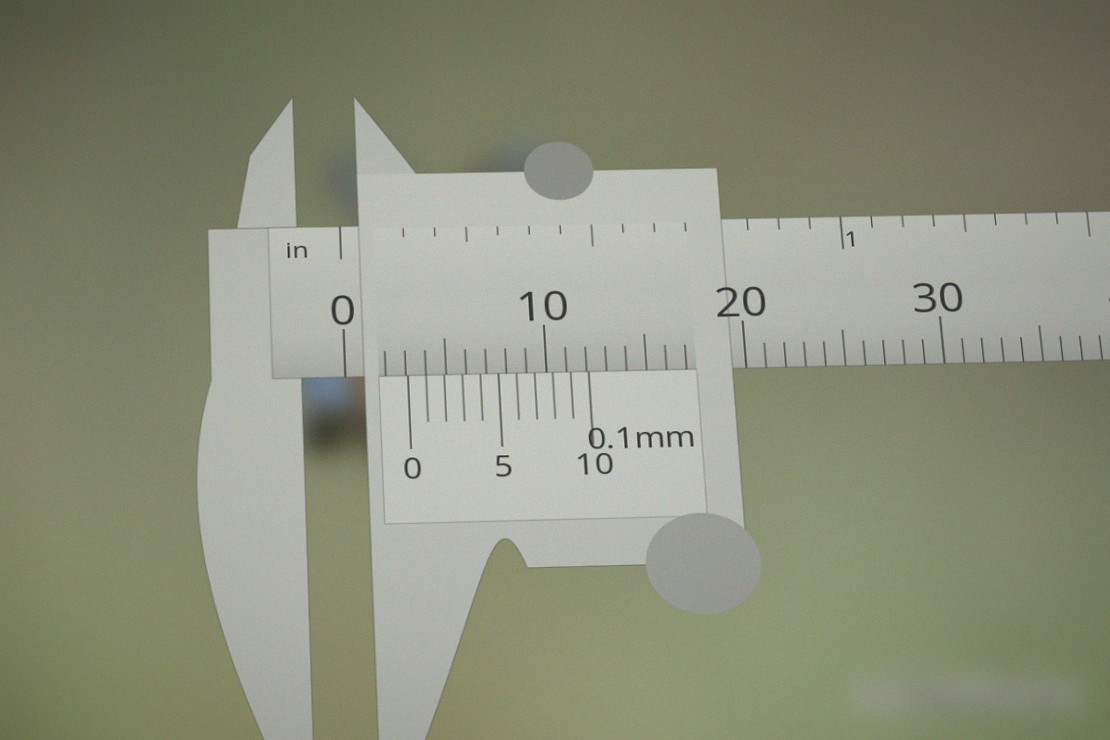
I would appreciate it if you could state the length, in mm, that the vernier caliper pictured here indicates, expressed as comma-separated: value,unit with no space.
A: 3.1,mm
